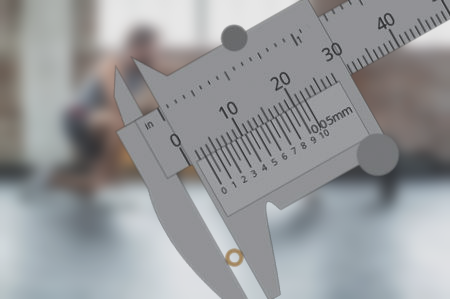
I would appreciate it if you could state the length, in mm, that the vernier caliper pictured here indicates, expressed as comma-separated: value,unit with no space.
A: 3.0,mm
